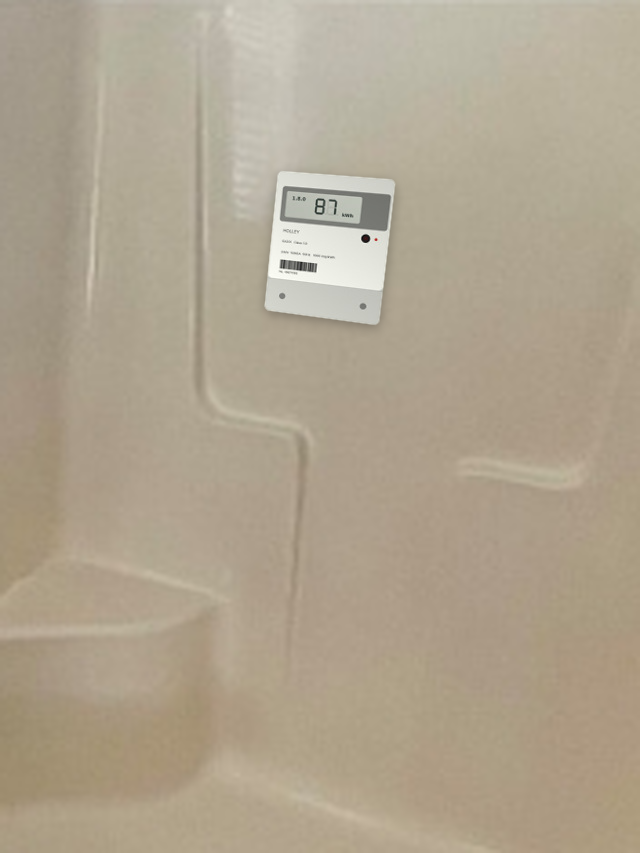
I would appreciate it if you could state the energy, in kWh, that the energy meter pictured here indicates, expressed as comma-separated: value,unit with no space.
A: 87,kWh
